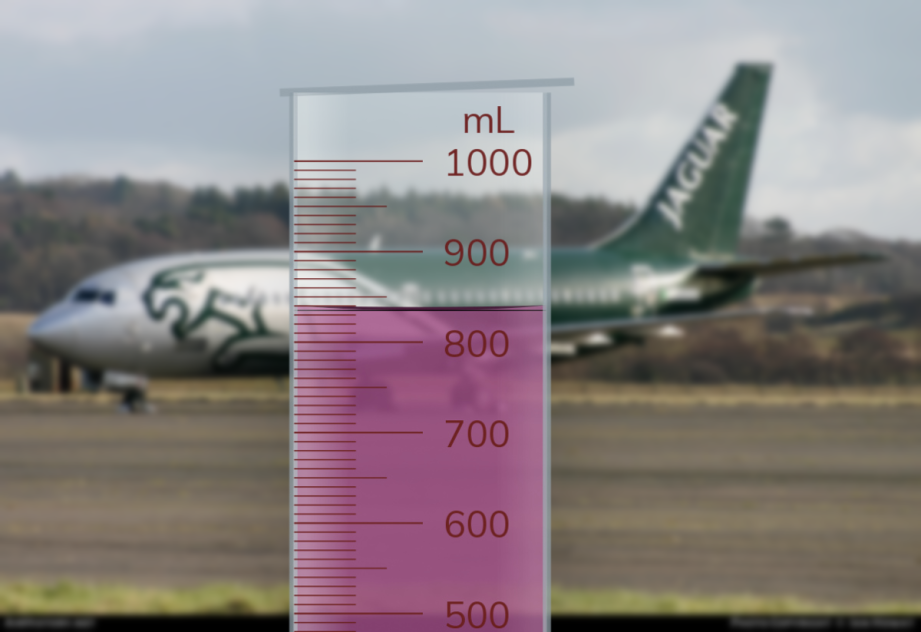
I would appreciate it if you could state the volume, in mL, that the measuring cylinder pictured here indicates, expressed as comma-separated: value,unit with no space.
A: 835,mL
